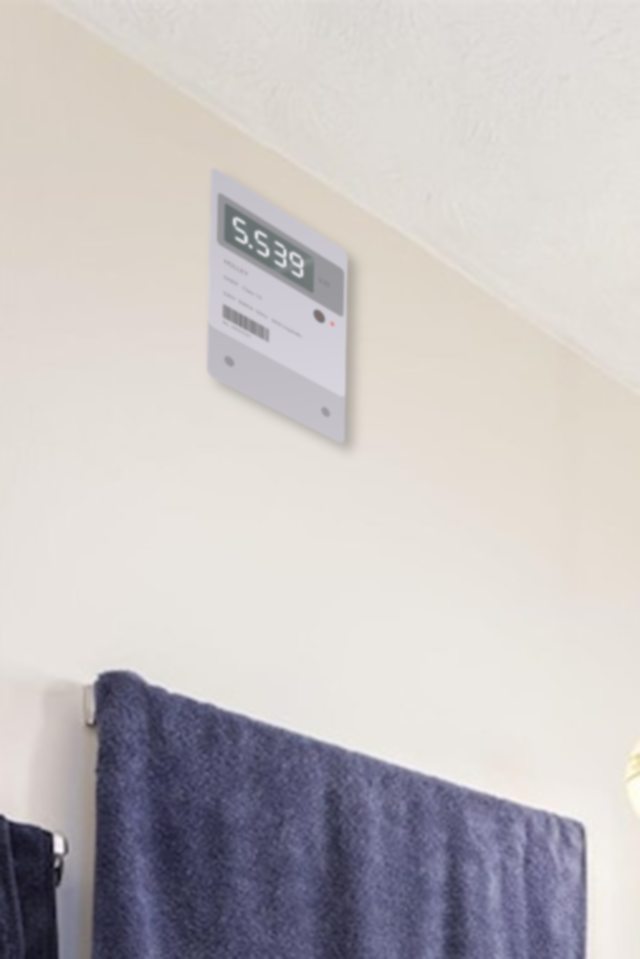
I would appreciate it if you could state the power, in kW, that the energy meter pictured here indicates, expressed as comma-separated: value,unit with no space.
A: 5.539,kW
